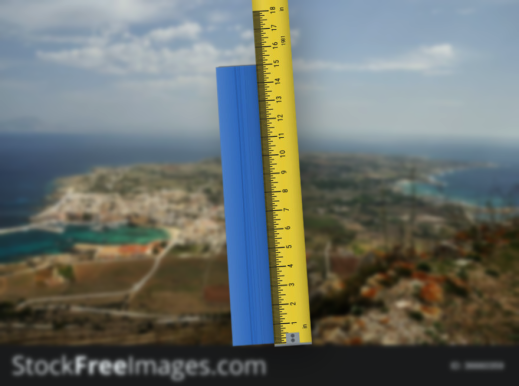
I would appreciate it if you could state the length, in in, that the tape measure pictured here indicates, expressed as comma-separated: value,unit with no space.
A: 15,in
